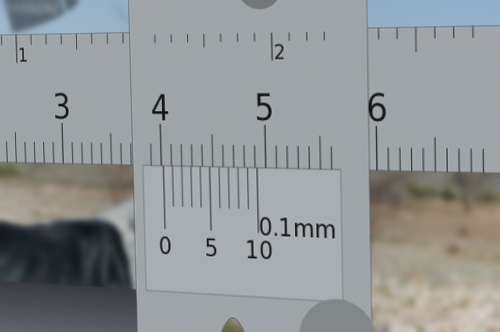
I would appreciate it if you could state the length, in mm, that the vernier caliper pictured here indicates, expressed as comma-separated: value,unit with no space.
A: 40.2,mm
